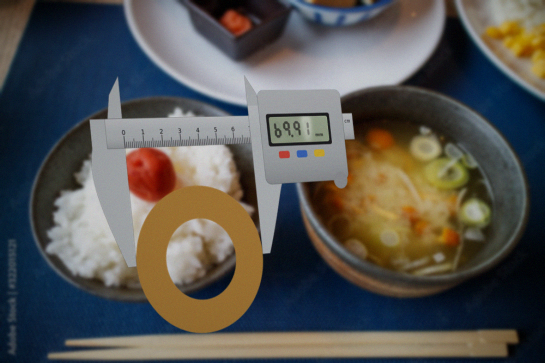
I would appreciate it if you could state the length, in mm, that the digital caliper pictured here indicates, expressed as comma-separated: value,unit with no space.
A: 69.91,mm
